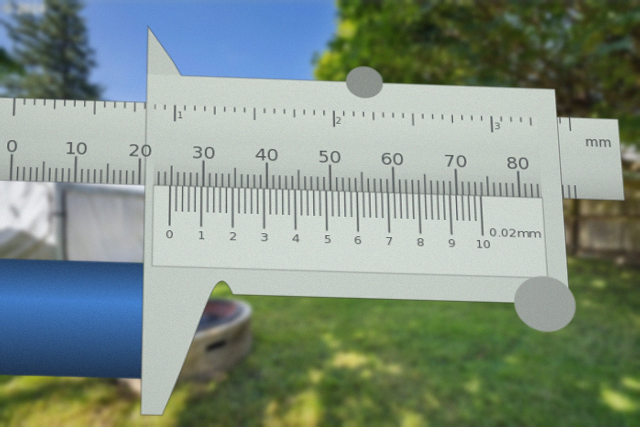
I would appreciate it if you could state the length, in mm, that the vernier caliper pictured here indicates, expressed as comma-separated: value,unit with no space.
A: 24.8,mm
